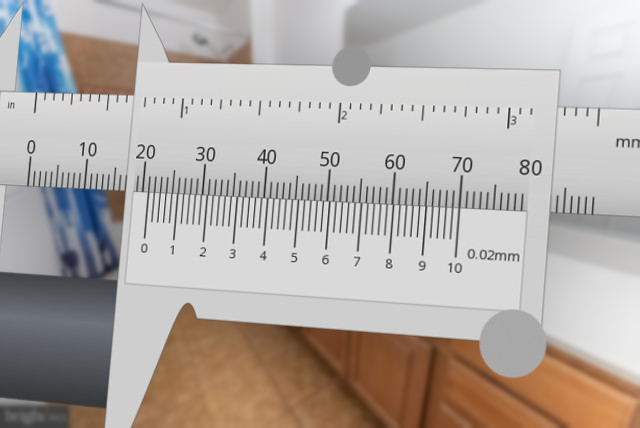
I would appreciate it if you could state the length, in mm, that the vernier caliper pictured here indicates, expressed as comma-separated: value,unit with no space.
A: 21.0,mm
